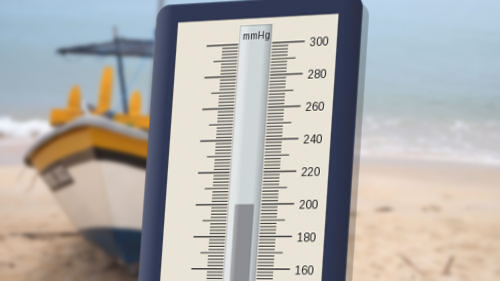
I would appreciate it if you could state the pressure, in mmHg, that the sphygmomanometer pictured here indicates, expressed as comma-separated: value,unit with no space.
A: 200,mmHg
